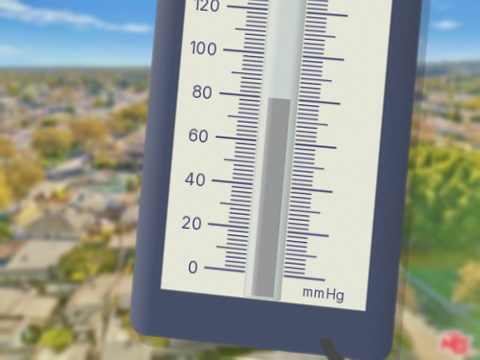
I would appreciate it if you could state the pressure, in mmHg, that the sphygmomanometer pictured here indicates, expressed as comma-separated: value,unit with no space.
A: 80,mmHg
